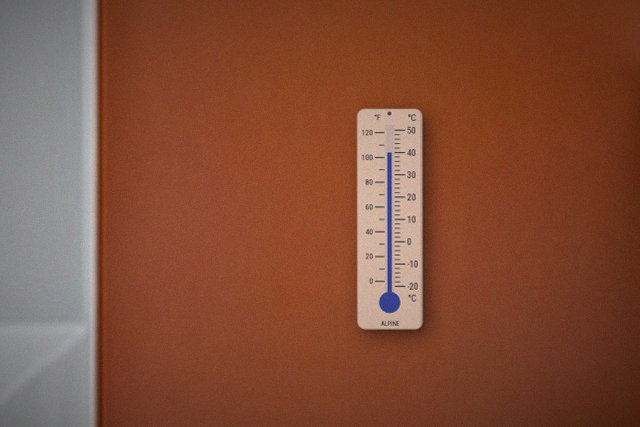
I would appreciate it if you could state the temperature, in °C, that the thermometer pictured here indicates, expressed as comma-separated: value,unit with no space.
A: 40,°C
